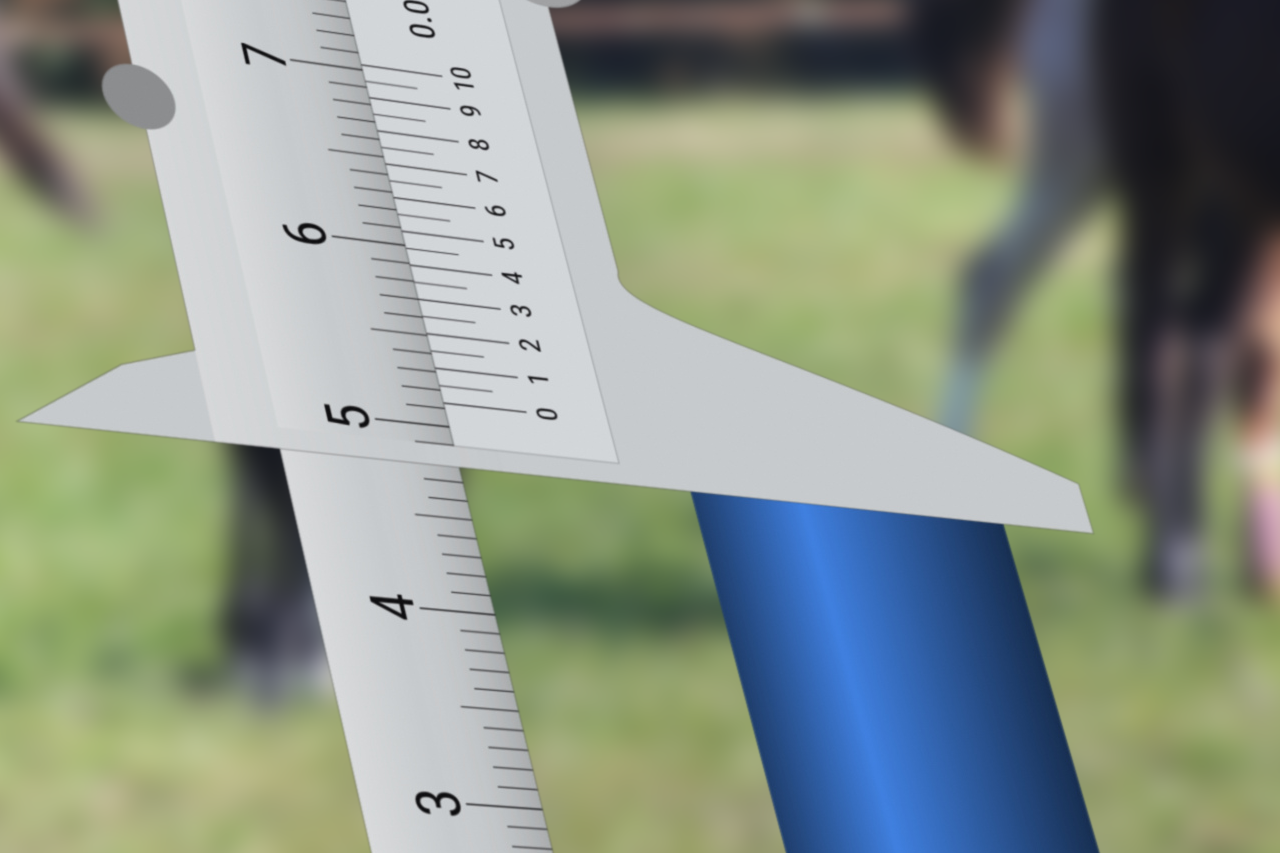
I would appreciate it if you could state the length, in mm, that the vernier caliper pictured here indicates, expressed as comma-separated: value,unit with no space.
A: 51.3,mm
